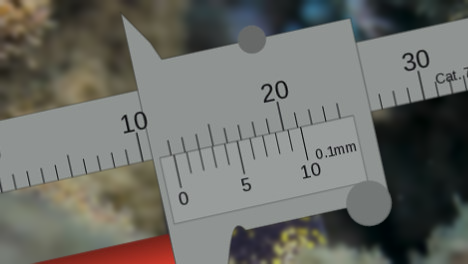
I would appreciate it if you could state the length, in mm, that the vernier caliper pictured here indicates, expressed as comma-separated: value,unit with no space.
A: 12.2,mm
